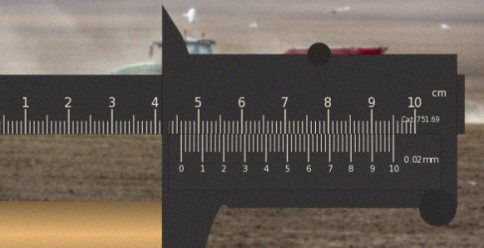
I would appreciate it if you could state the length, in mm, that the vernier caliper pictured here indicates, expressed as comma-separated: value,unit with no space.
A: 46.0,mm
